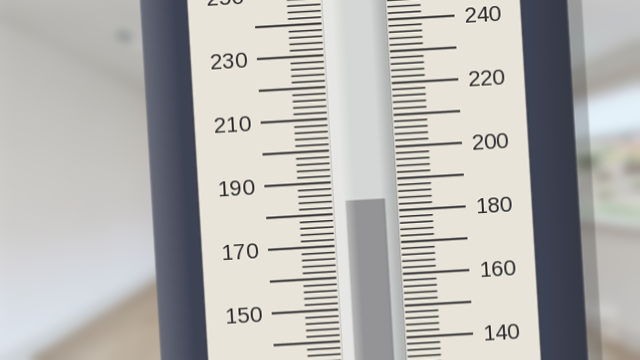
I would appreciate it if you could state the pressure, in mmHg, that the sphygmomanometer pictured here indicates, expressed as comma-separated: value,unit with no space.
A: 184,mmHg
